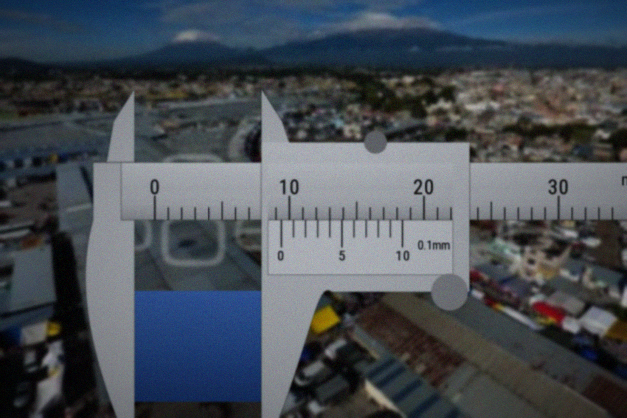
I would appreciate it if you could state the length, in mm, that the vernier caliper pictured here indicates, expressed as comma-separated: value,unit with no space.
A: 9.4,mm
